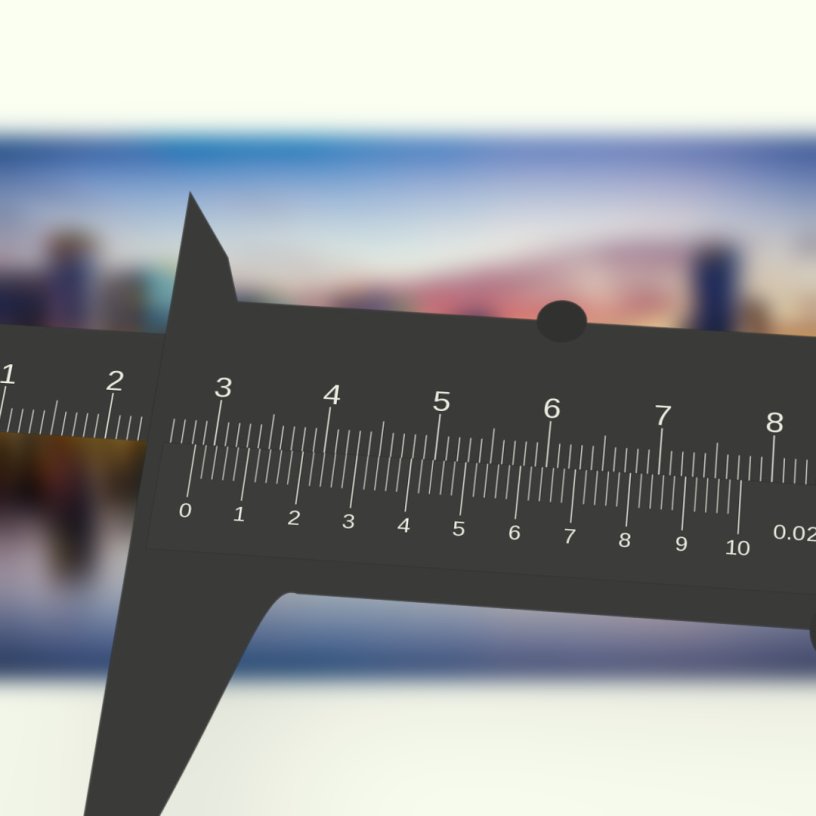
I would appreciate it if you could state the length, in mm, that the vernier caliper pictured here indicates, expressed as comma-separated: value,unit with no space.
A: 28.3,mm
